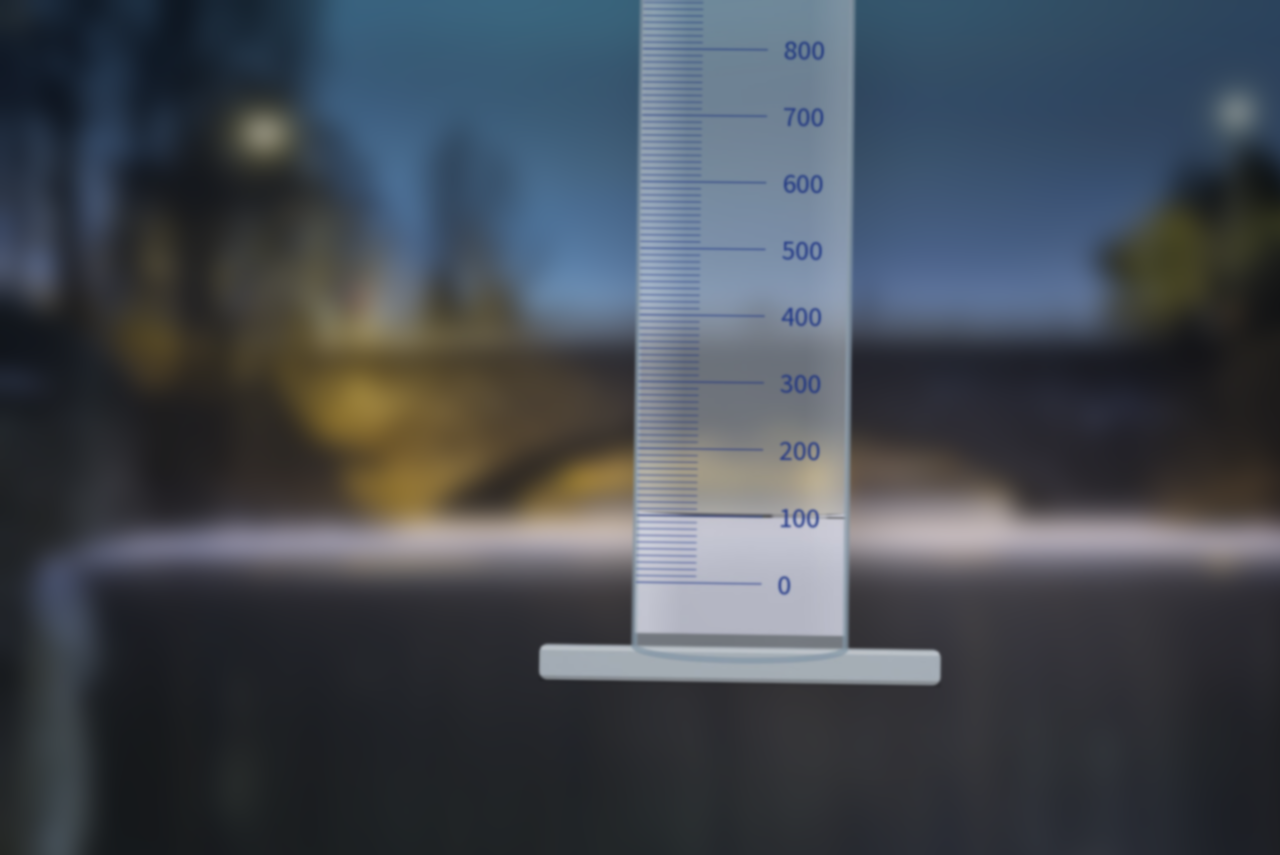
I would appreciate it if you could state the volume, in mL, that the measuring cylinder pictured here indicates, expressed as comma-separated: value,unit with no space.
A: 100,mL
